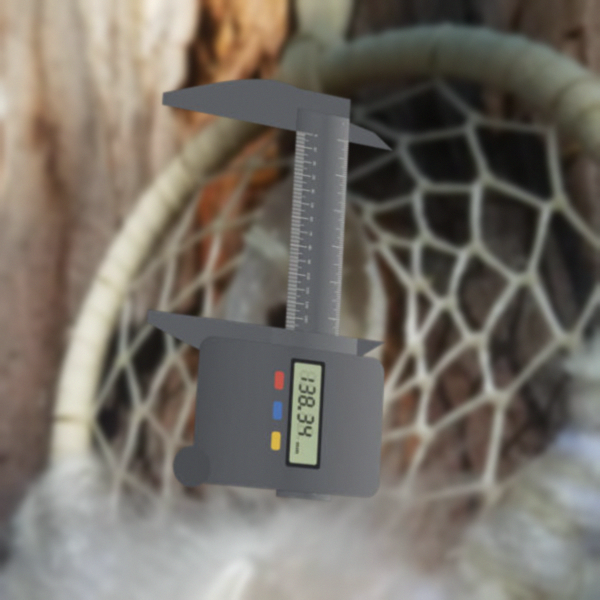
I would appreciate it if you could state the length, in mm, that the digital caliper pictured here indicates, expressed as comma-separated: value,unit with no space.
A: 138.34,mm
